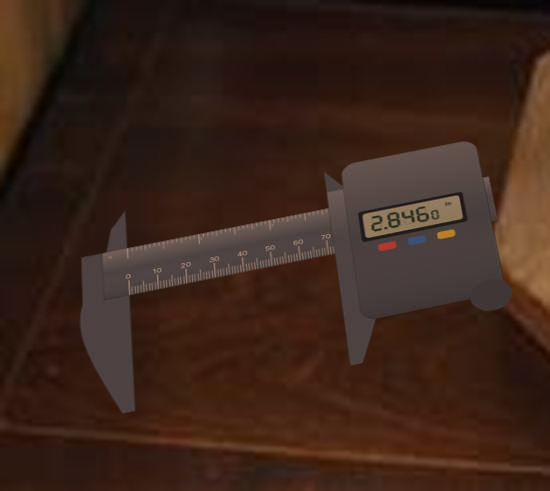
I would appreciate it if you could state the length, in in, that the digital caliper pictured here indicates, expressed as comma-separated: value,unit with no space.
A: 2.8460,in
